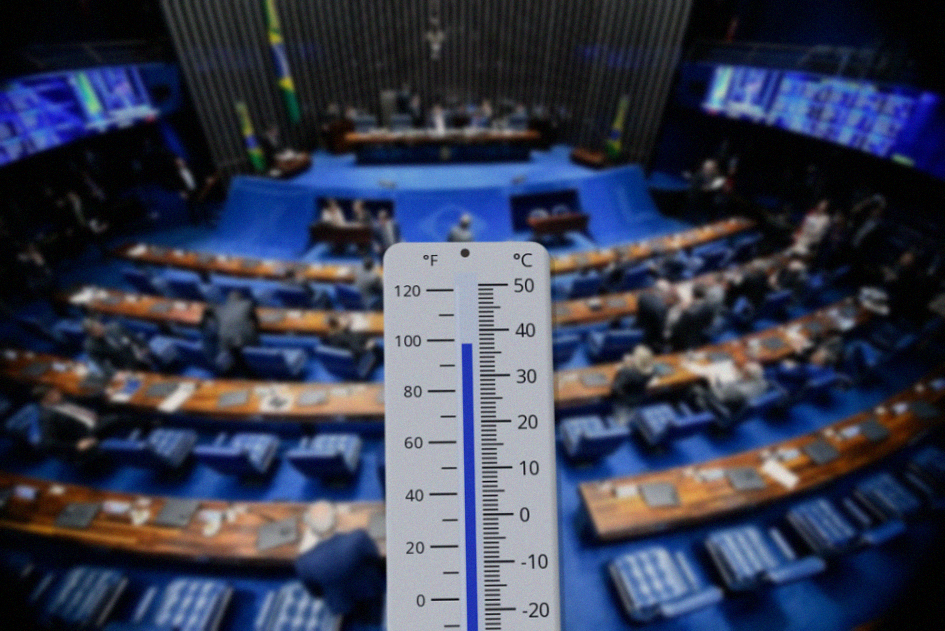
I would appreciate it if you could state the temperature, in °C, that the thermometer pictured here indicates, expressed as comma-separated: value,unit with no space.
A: 37,°C
